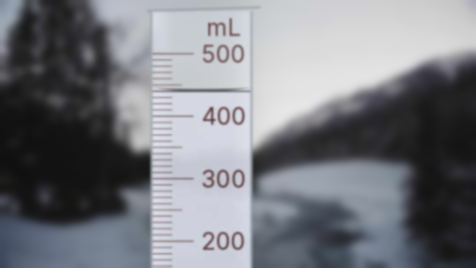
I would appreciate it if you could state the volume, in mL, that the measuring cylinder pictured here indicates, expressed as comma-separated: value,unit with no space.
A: 440,mL
